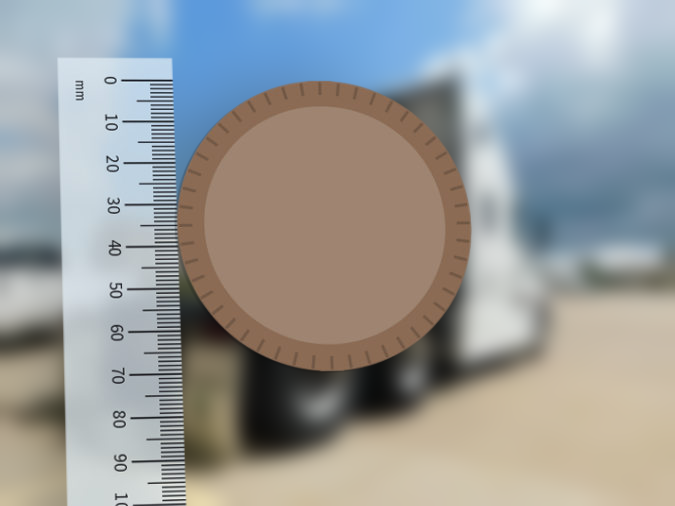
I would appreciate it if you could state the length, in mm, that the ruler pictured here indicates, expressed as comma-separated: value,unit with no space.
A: 70,mm
